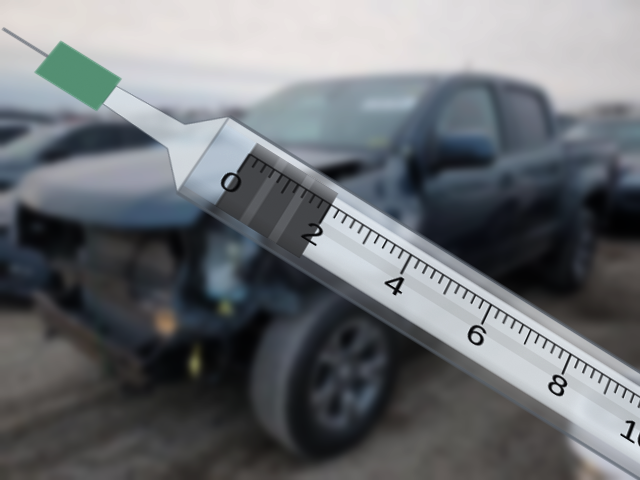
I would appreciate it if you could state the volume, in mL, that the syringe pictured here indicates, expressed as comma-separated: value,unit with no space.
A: 0,mL
